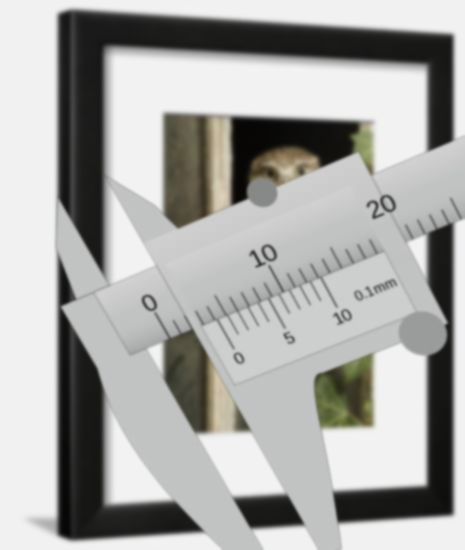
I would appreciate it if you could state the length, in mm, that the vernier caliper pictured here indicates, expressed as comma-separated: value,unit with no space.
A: 4.2,mm
